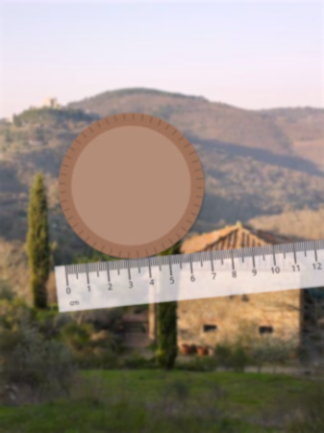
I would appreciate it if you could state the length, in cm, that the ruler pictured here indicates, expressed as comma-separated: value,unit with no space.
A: 7,cm
